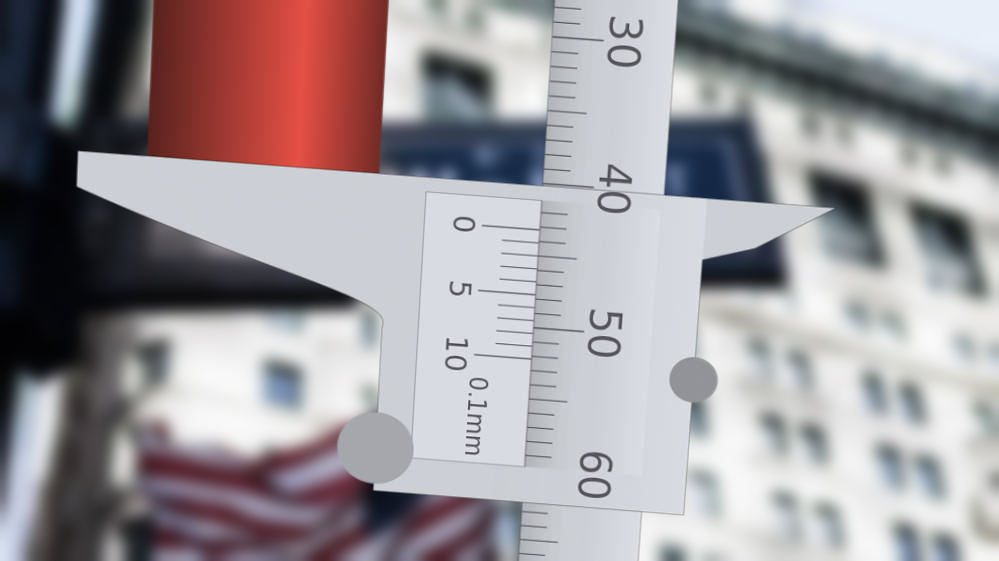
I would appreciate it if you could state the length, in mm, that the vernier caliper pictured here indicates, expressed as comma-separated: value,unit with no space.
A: 43.2,mm
